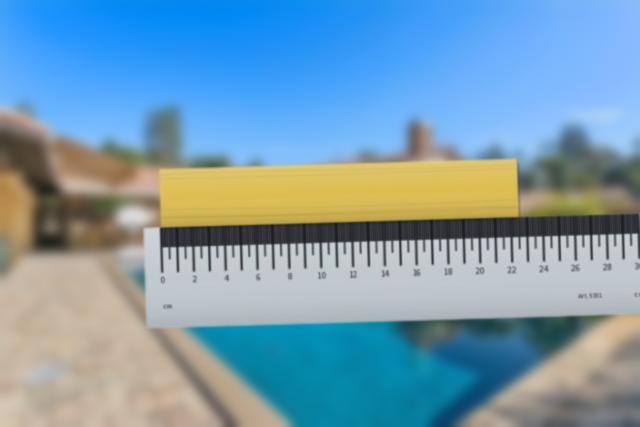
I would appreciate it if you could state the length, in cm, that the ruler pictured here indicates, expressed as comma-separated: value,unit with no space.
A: 22.5,cm
